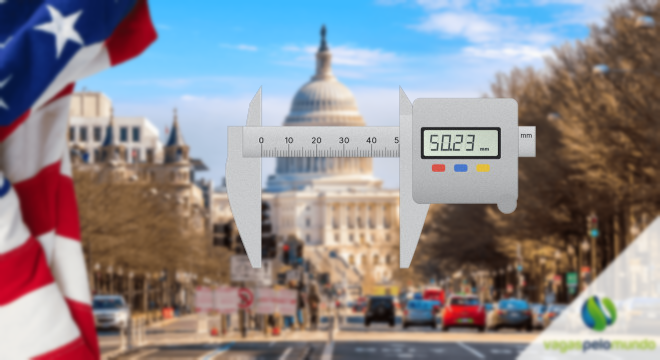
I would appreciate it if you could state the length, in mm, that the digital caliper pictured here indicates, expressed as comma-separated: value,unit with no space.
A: 50.23,mm
